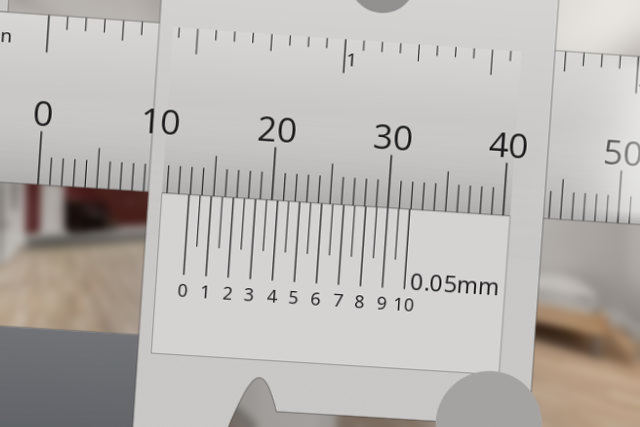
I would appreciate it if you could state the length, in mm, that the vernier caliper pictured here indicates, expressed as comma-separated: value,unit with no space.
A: 12.9,mm
